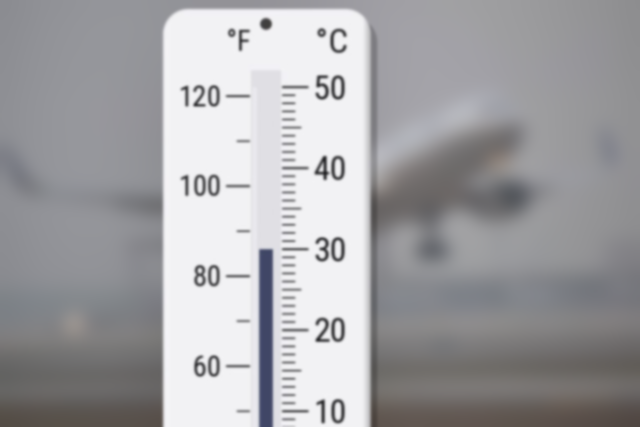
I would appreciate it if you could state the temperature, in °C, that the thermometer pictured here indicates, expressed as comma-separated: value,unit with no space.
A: 30,°C
